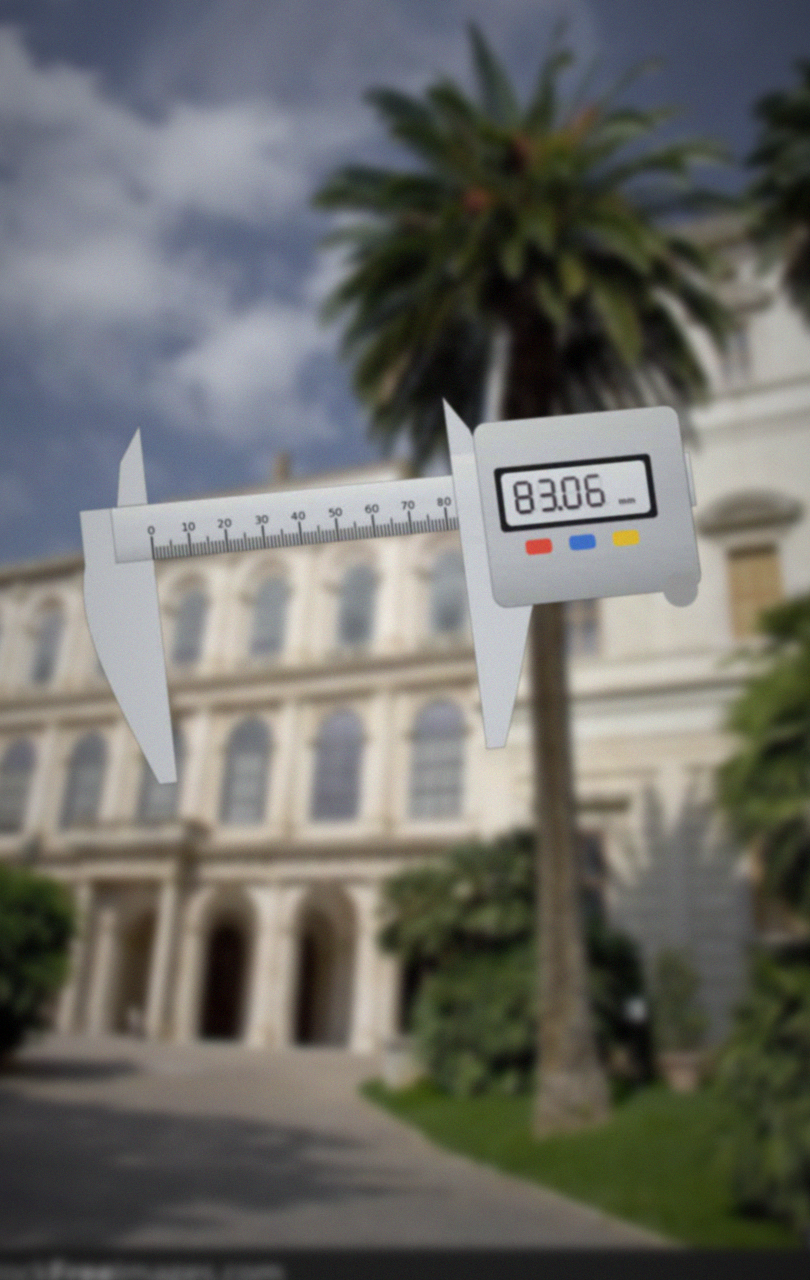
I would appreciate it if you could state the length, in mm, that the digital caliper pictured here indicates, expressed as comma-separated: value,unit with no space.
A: 83.06,mm
